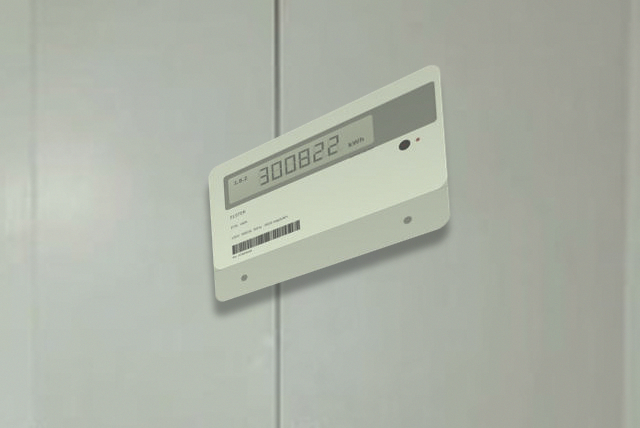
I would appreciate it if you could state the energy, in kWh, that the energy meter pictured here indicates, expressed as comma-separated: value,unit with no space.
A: 300822,kWh
